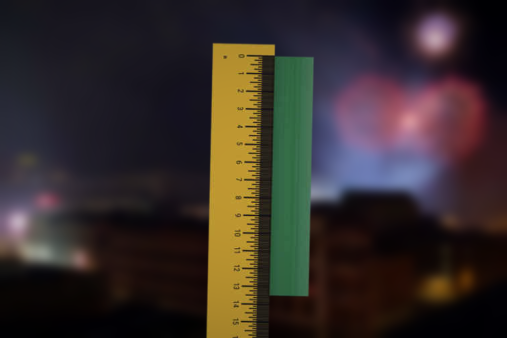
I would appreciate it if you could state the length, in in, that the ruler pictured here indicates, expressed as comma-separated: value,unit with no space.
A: 13.5,in
